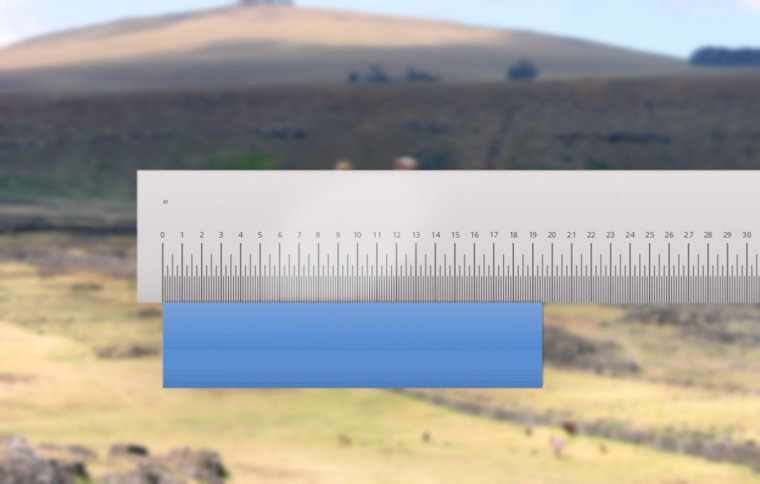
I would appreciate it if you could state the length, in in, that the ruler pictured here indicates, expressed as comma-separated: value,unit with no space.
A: 19.5,in
